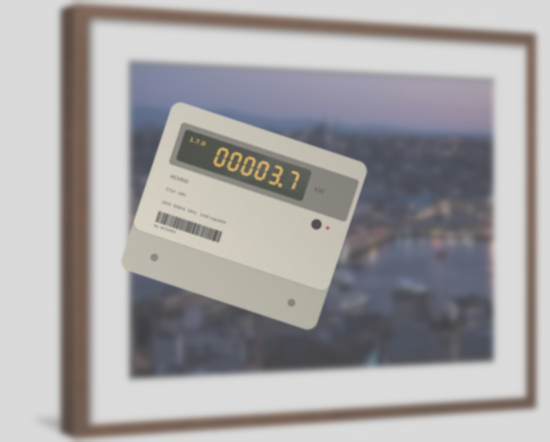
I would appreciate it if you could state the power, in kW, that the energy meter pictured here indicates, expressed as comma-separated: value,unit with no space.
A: 3.7,kW
